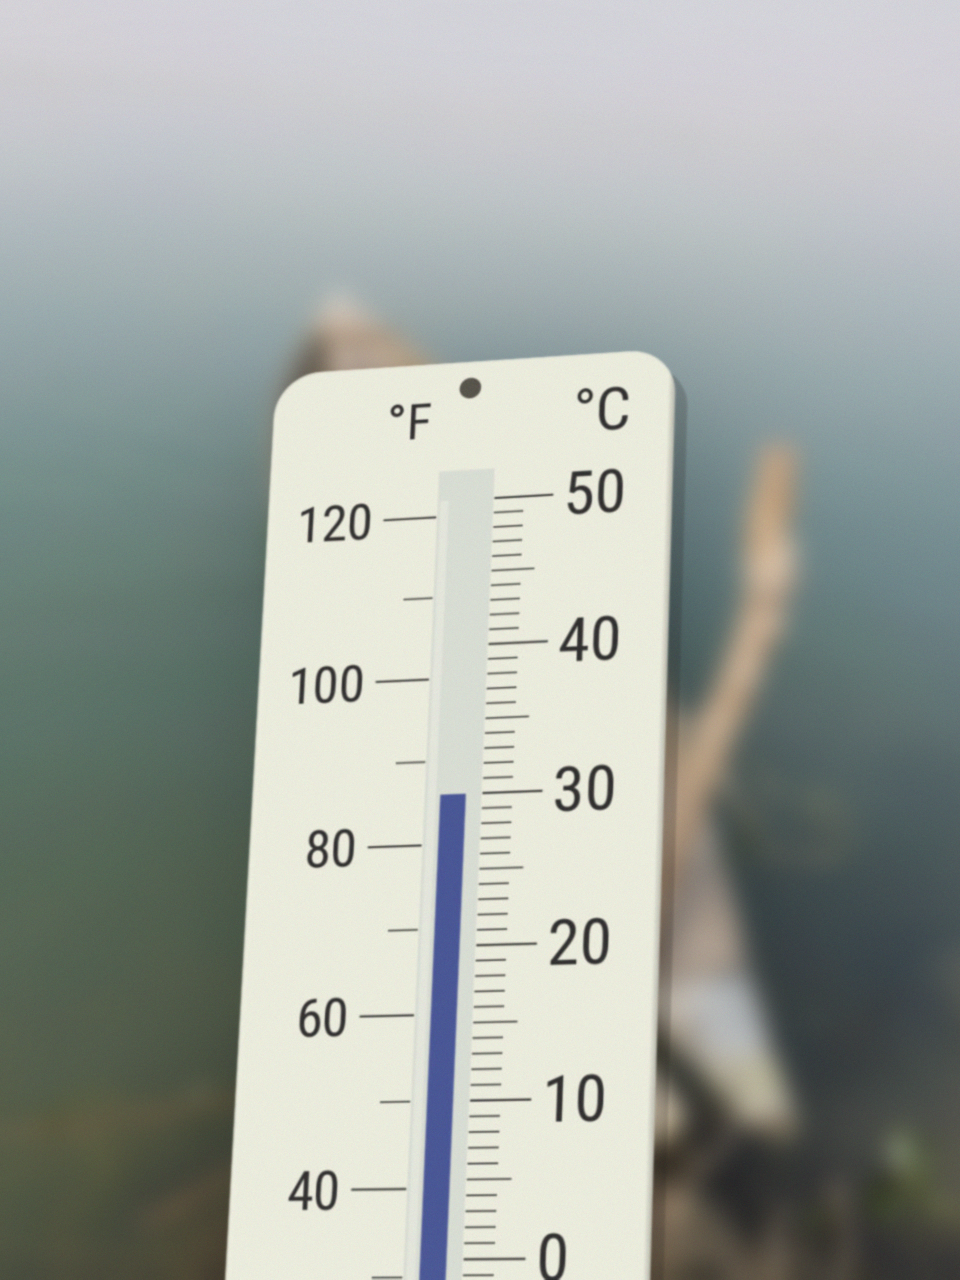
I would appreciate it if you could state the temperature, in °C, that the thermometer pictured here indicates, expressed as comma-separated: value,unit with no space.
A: 30,°C
